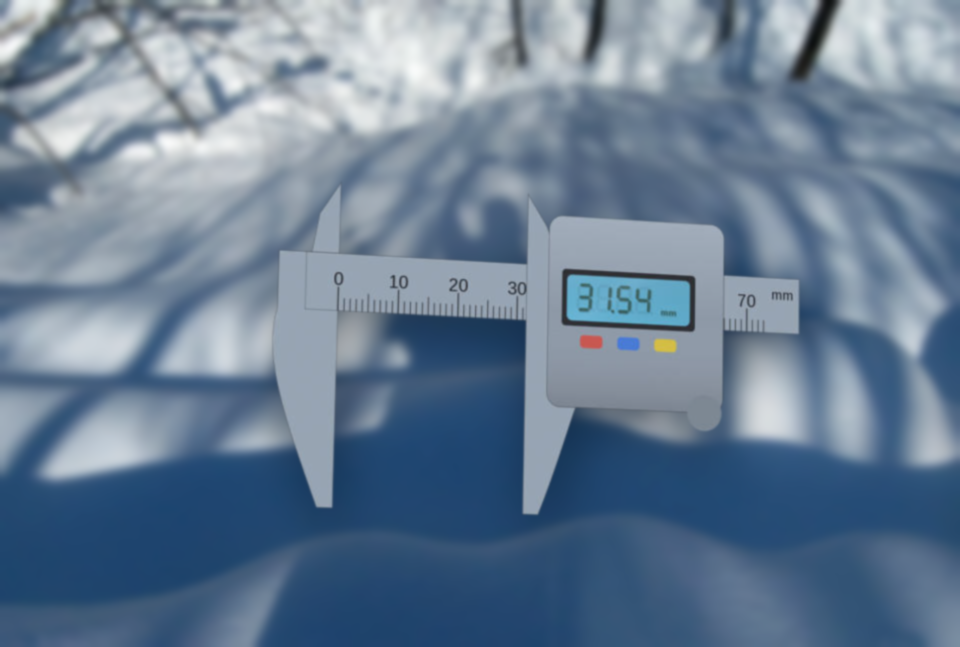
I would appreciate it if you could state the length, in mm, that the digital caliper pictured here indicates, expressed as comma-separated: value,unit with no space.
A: 31.54,mm
